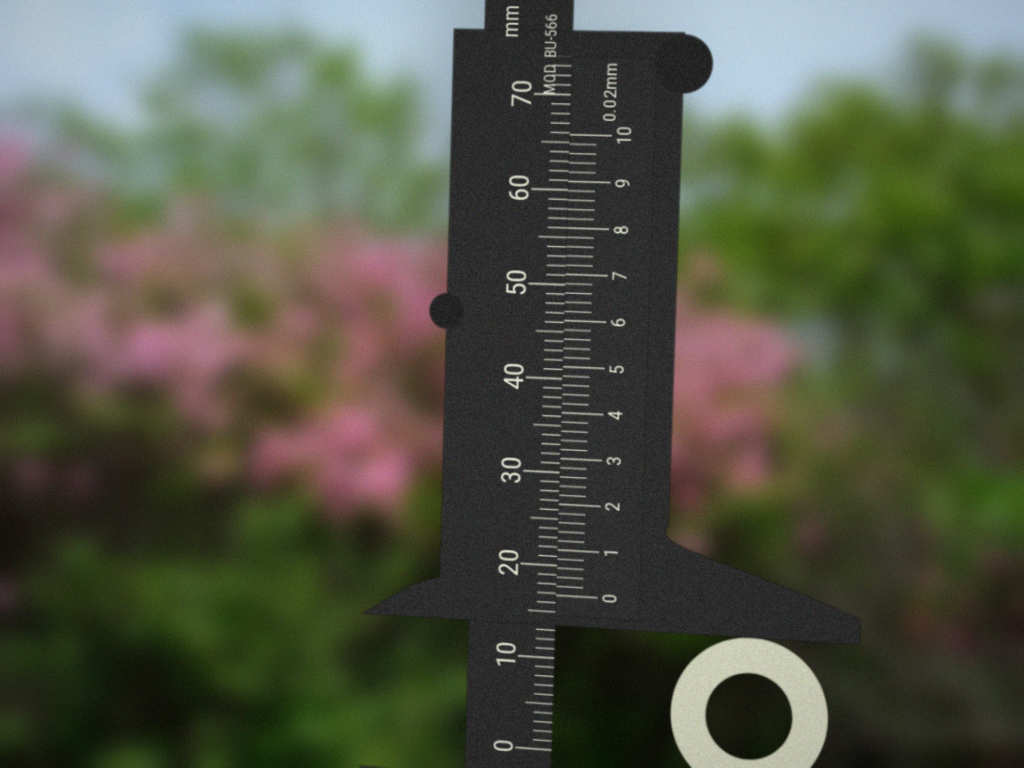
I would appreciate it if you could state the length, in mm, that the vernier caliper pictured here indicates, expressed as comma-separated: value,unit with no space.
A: 16.8,mm
